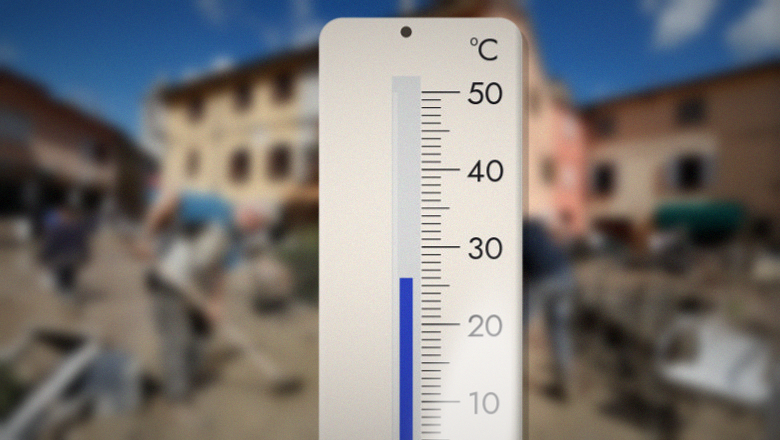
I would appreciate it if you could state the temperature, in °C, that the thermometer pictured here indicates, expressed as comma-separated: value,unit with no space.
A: 26,°C
